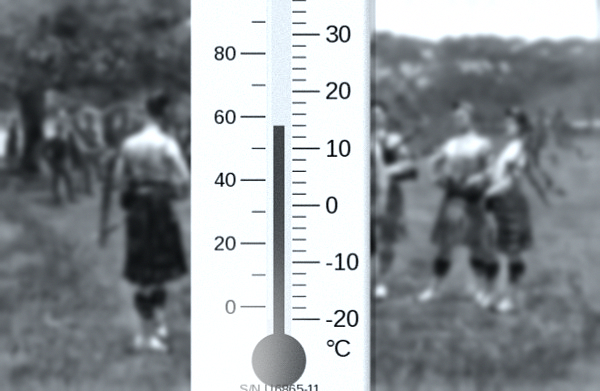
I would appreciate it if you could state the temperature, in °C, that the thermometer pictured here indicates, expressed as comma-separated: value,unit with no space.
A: 14,°C
